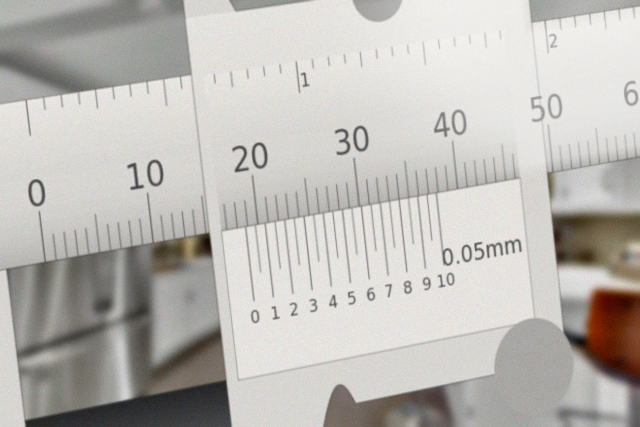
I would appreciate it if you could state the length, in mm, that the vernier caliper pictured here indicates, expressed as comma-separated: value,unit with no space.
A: 18.8,mm
